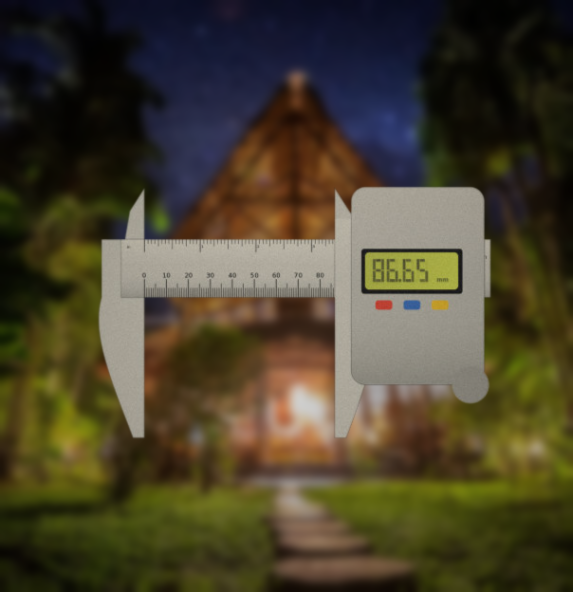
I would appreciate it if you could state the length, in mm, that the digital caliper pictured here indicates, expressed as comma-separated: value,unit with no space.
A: 86.65,mm
